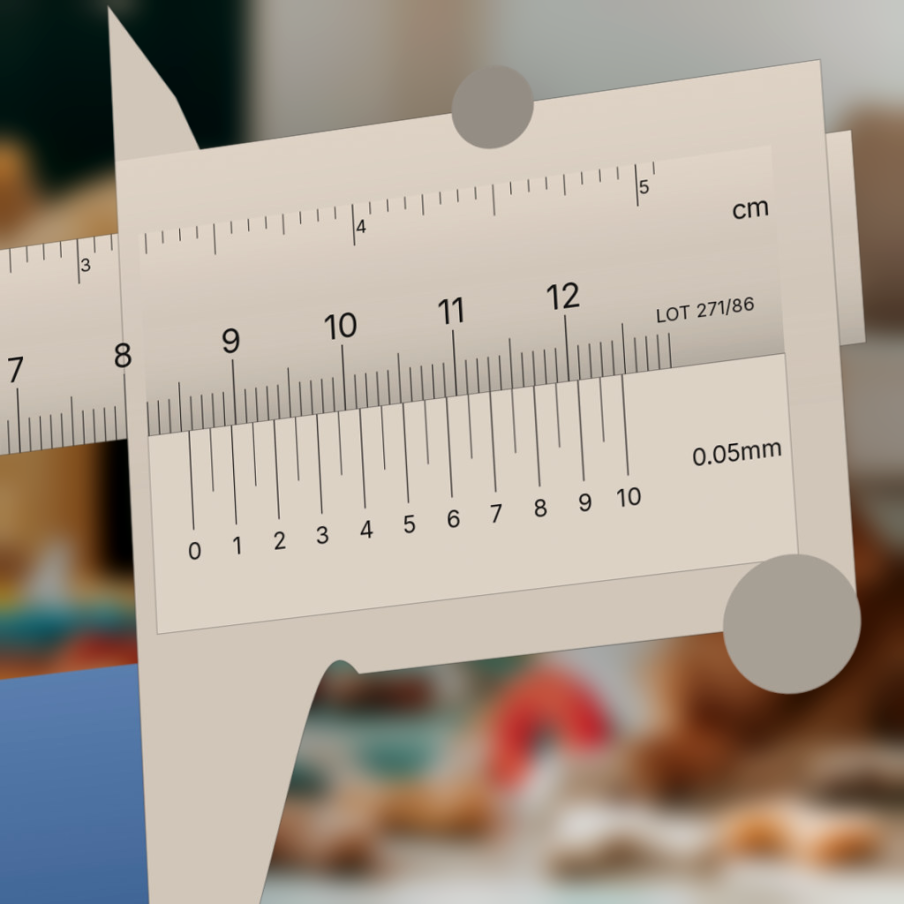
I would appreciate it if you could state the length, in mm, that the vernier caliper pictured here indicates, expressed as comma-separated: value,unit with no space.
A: 85.7,mm
